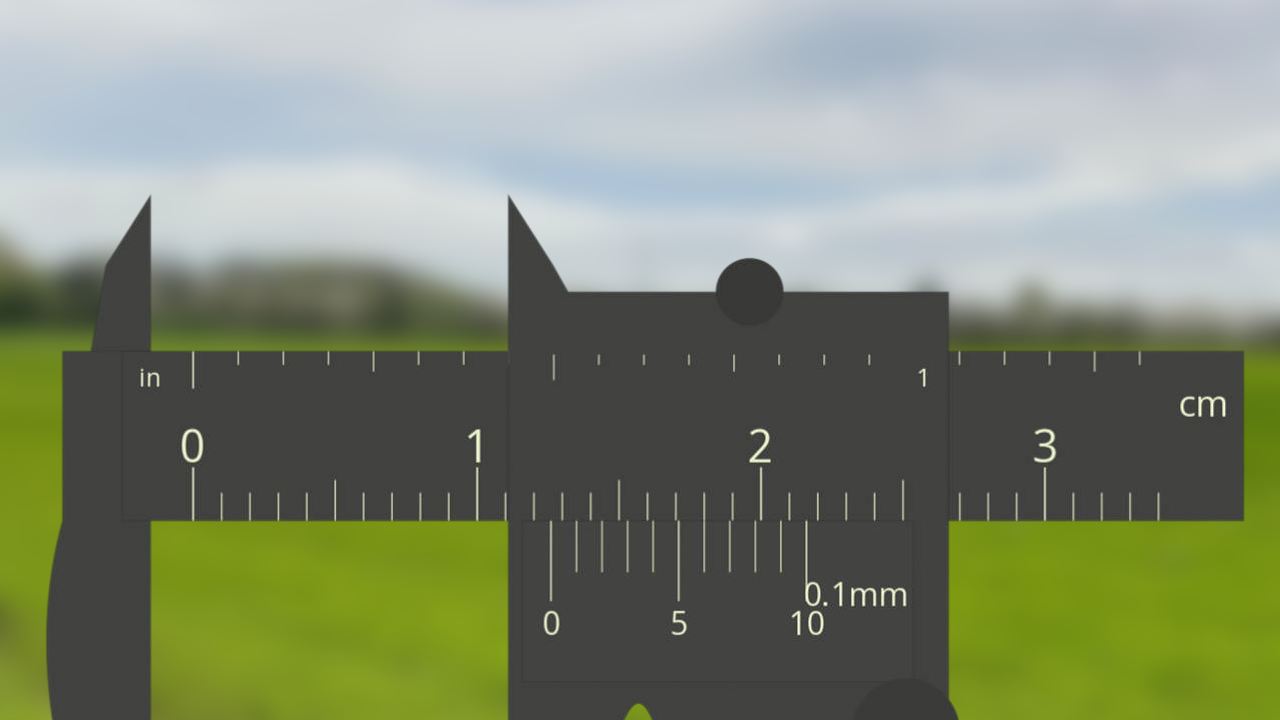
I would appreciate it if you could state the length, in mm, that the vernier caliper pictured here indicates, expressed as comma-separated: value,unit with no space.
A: 12.6,mm
